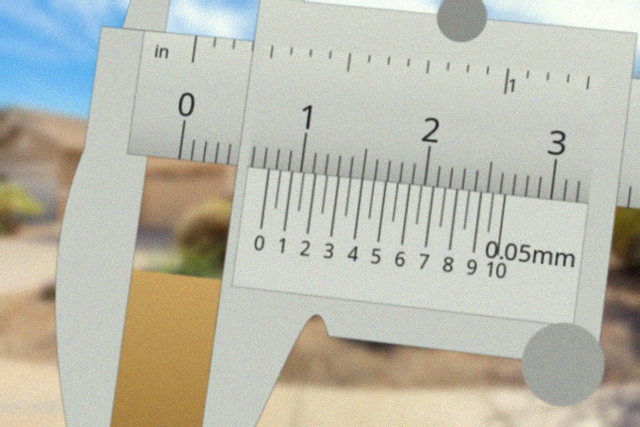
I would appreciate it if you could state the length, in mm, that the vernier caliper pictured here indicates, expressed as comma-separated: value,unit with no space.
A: 7.4,mm
